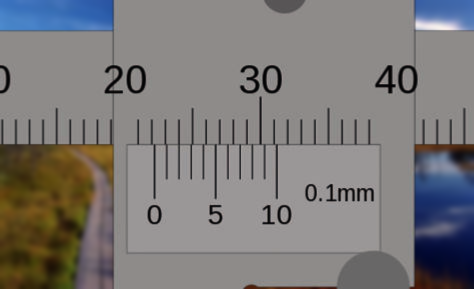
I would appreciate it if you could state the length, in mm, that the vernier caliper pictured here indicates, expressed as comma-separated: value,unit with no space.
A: 22.2,mm
